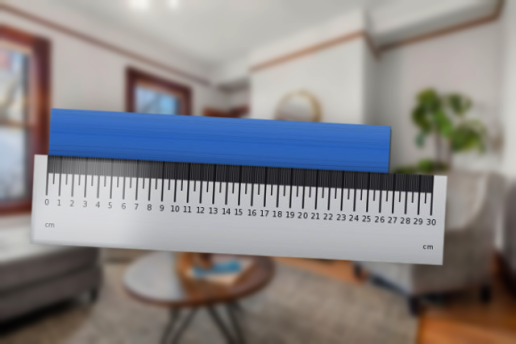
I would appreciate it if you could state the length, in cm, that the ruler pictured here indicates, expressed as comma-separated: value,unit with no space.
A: 26.5,cm
